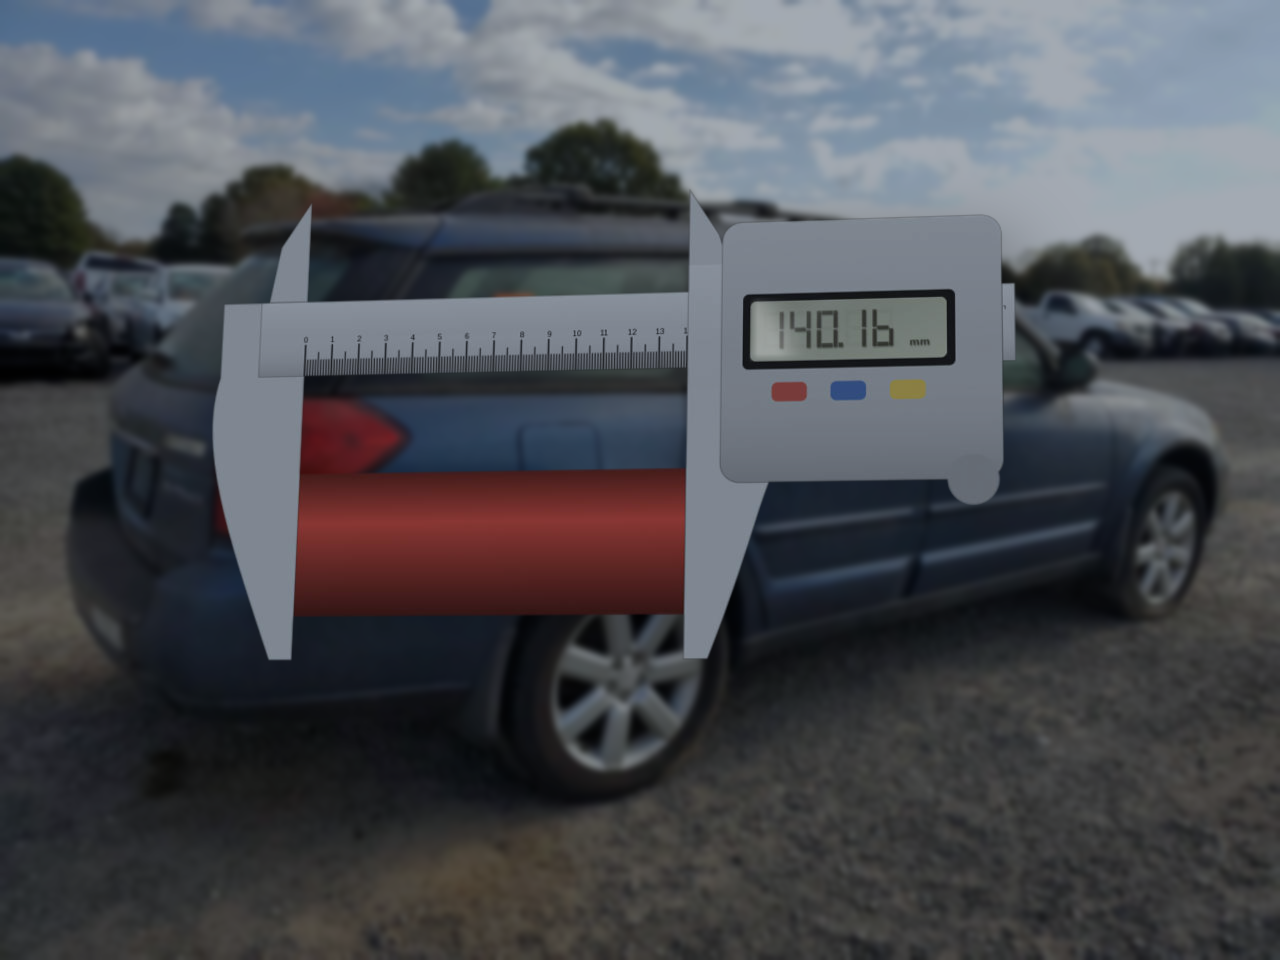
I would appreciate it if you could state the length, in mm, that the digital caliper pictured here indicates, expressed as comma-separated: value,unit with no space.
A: 140.16,mm
